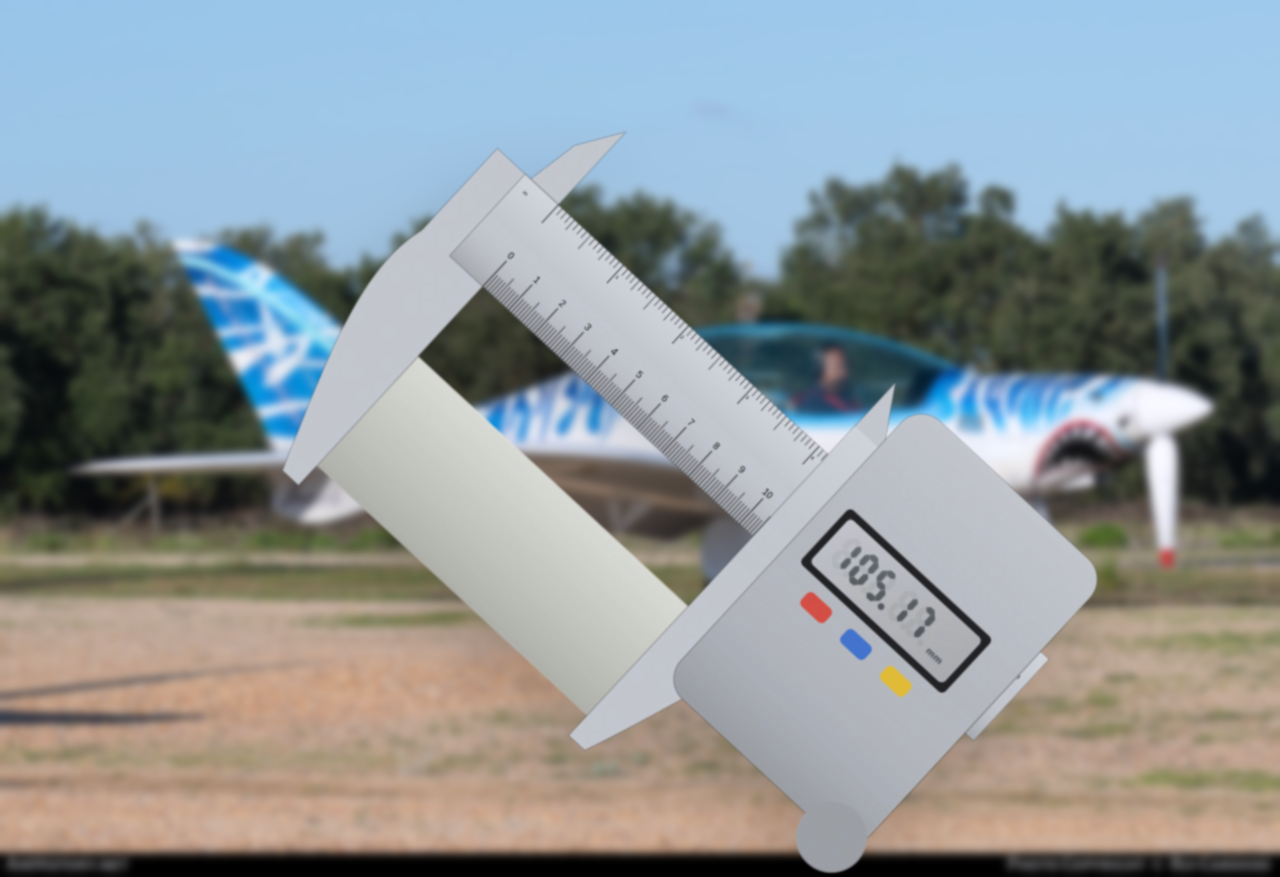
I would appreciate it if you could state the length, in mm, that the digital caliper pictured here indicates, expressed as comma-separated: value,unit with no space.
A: 105.17,mm
